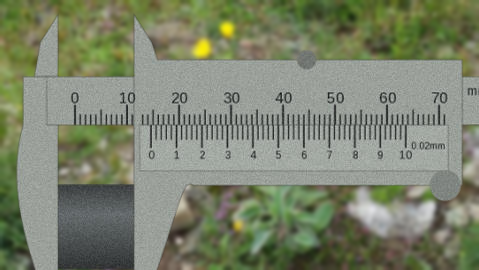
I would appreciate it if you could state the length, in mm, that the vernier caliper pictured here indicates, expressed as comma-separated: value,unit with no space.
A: 14.6,mm
